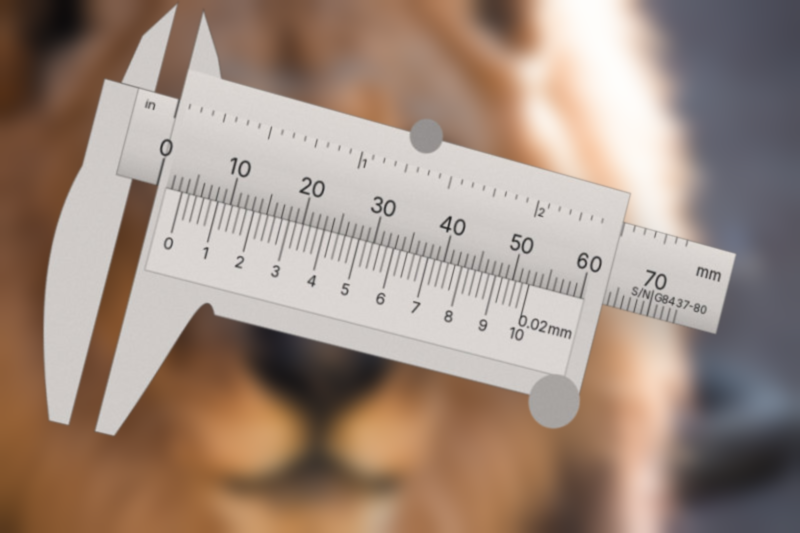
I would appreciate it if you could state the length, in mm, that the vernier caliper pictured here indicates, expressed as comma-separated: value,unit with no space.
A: 3.4,mm
